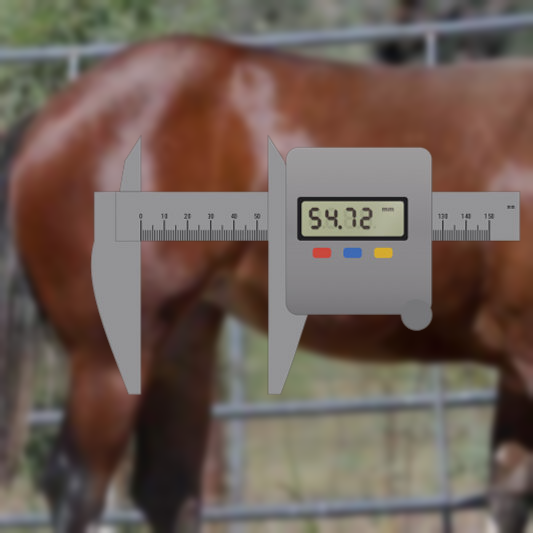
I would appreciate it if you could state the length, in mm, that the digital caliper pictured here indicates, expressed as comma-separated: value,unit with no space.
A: 54.72,mm
